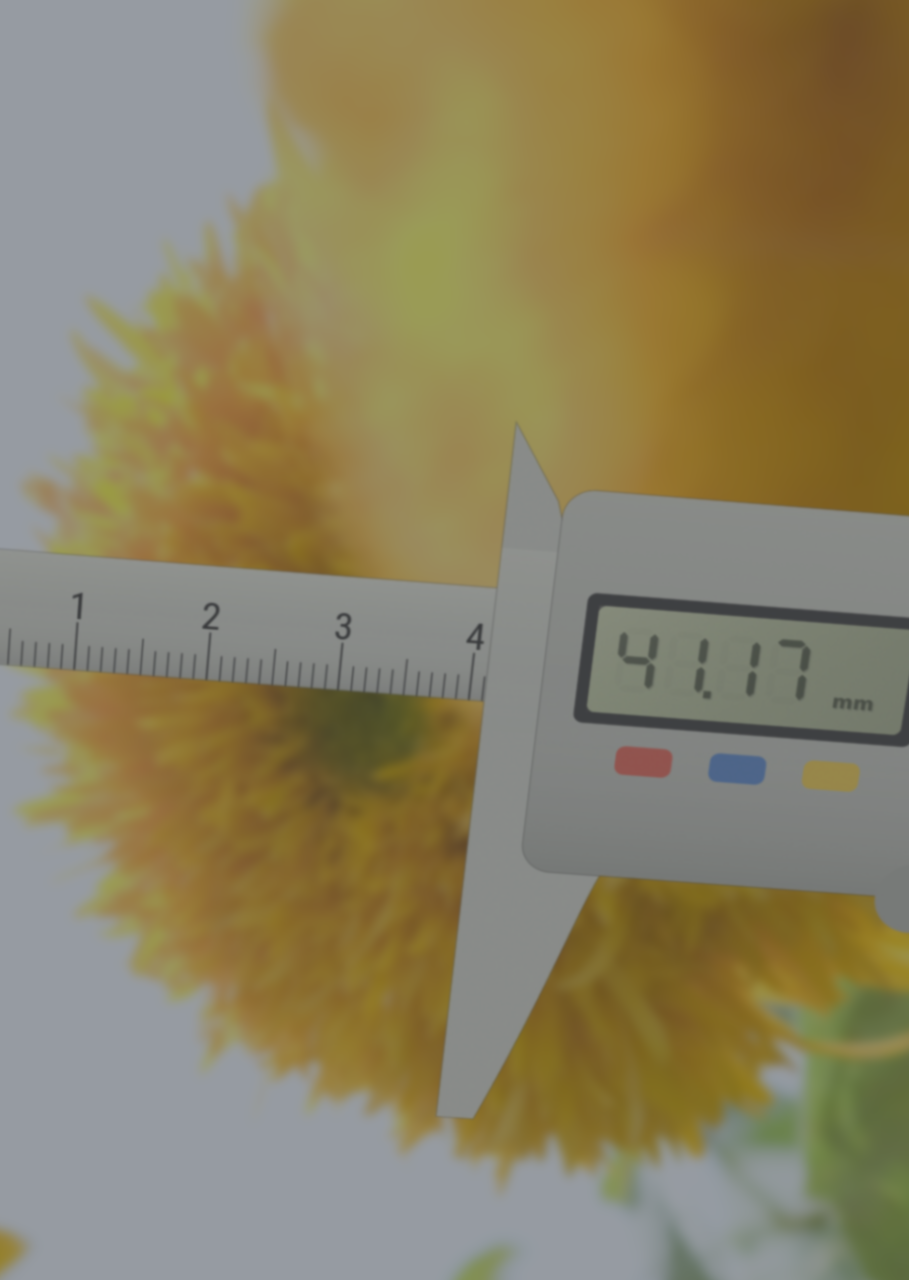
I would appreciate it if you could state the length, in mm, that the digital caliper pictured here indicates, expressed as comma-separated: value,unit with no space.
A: 41.17,mm
